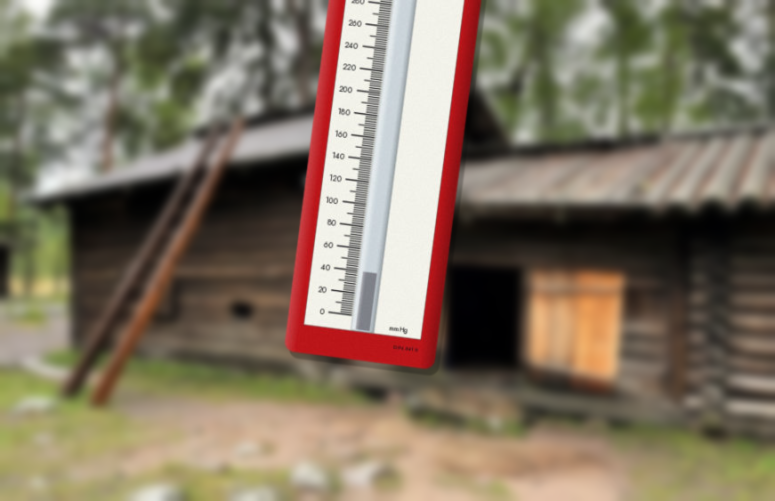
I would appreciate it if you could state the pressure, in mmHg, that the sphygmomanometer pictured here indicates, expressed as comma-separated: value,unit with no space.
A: 40,mmHg
